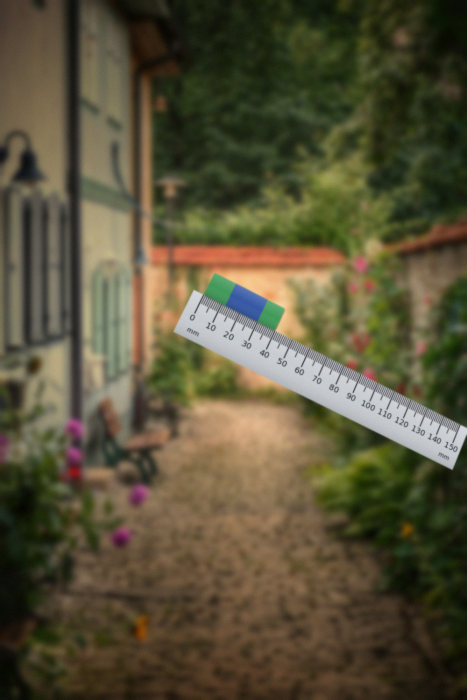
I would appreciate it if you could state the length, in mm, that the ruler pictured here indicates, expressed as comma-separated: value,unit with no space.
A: 40,mm
